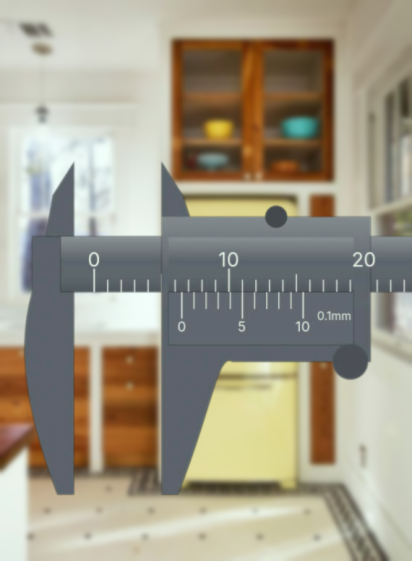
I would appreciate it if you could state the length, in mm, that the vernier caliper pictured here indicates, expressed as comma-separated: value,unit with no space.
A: 6.5,mm
